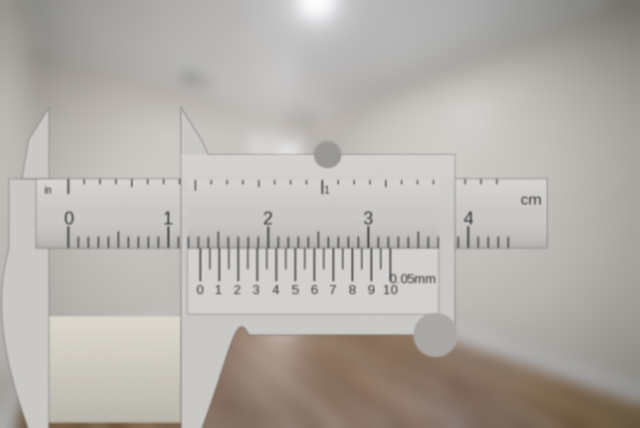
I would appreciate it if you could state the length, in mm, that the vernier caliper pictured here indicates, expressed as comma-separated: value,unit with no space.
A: 13.2,mm
